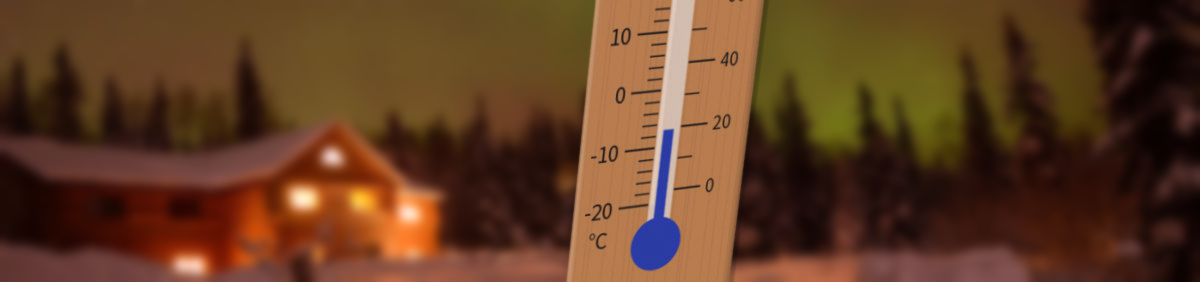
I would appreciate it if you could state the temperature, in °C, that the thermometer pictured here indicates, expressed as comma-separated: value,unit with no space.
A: -7,°C
